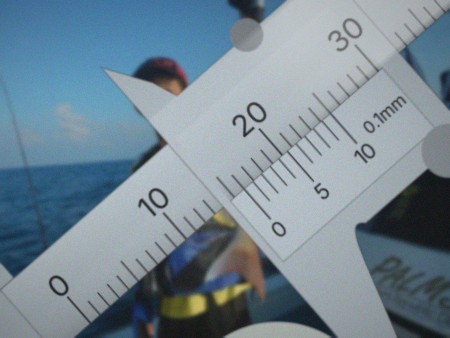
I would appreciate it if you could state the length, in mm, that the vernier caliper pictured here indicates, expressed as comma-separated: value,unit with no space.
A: 16.0,mm
